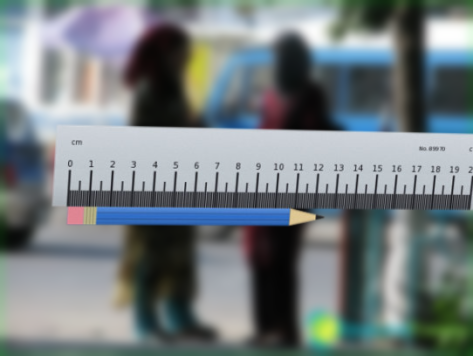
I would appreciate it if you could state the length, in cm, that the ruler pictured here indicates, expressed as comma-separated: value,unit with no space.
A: 12.5,cm
